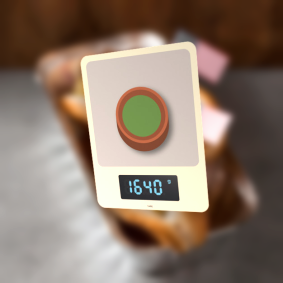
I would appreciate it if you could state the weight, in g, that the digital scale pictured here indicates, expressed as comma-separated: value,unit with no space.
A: 1640,g
